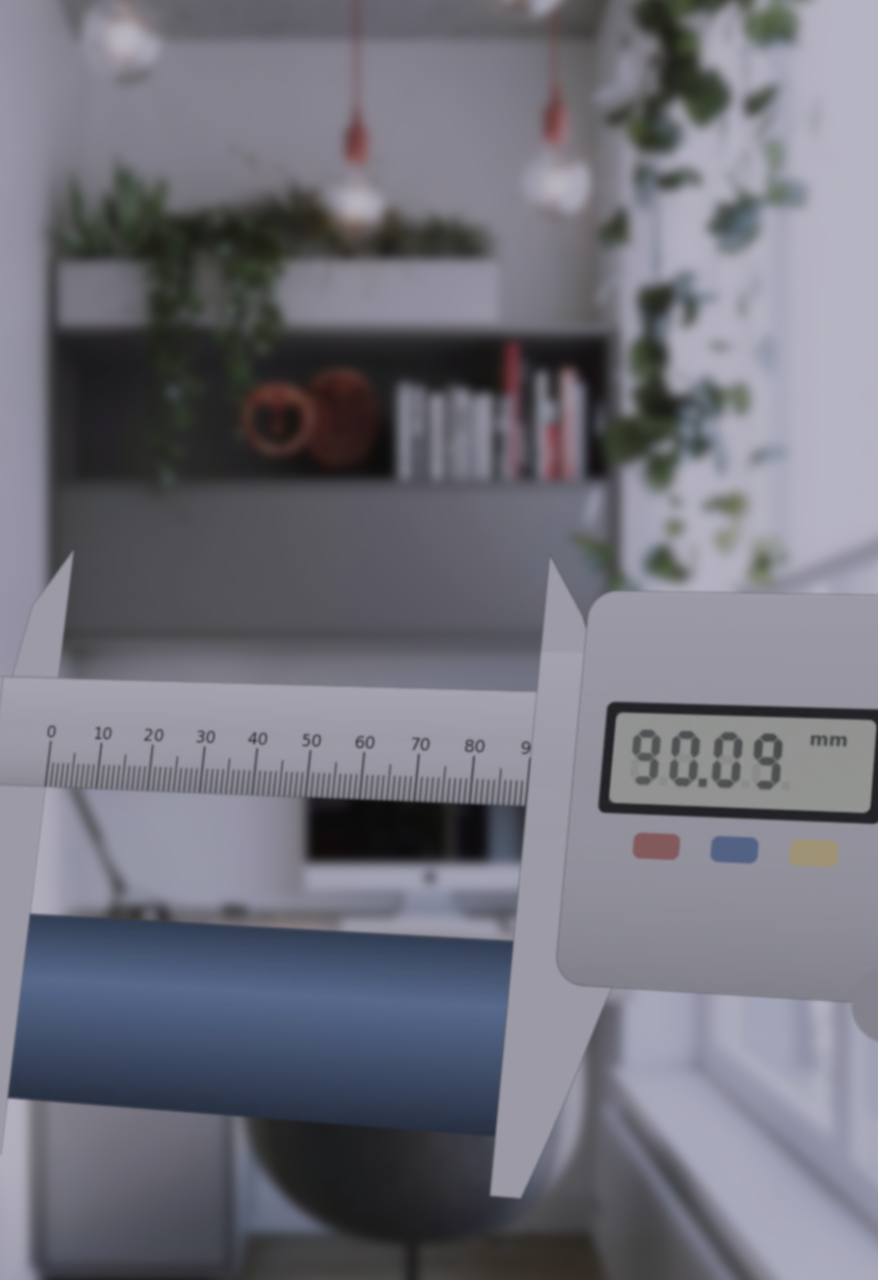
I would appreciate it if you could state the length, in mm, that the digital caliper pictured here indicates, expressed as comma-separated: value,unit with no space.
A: 90.09,mm
